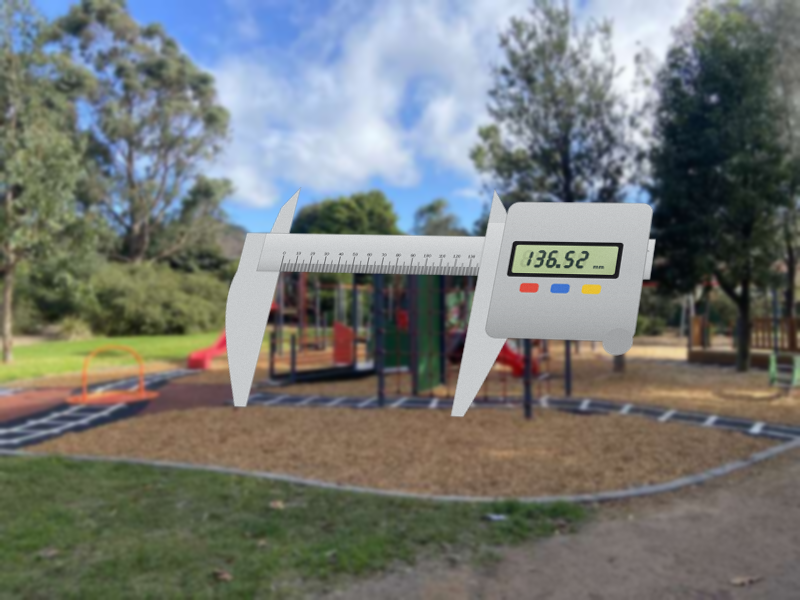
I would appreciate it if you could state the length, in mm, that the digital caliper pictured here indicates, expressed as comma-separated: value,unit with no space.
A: 136.52,mm
